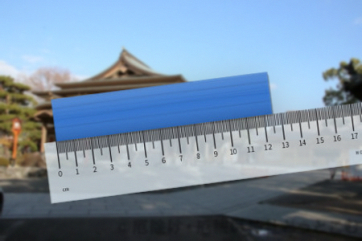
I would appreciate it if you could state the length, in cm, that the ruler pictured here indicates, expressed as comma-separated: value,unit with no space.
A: 12.5,cm
